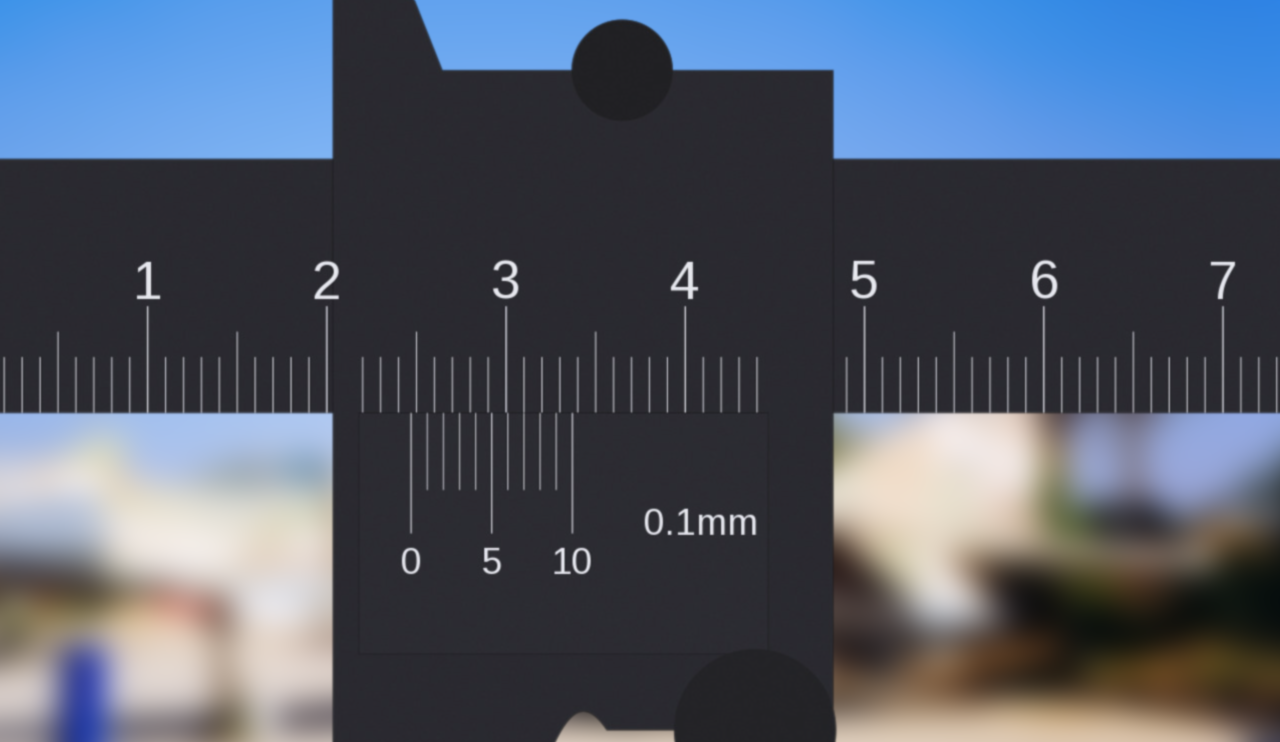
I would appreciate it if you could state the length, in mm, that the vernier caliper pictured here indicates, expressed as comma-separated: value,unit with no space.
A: 24.7,mm
